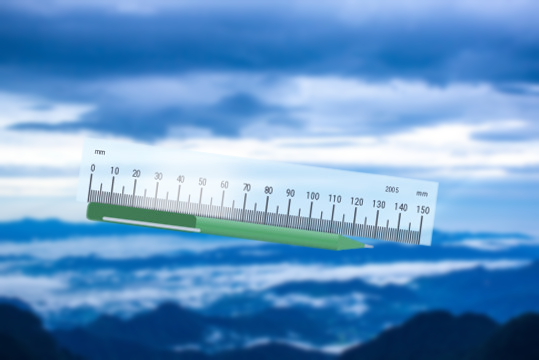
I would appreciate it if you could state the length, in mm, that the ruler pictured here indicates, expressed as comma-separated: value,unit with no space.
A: 130,mm
